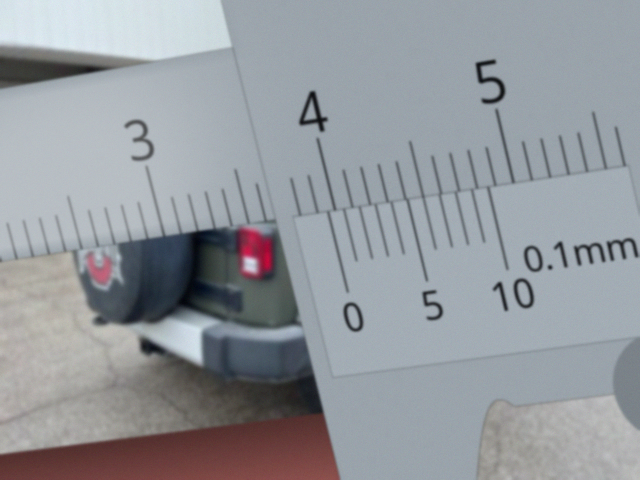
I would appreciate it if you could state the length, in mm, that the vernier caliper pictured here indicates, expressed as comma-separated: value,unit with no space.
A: 39.6,mm
